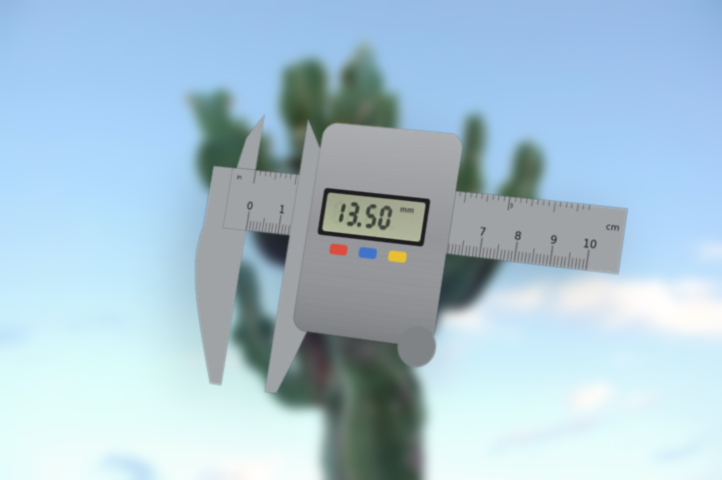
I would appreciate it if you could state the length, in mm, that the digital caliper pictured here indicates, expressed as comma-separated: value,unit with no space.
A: 13.50,mm
